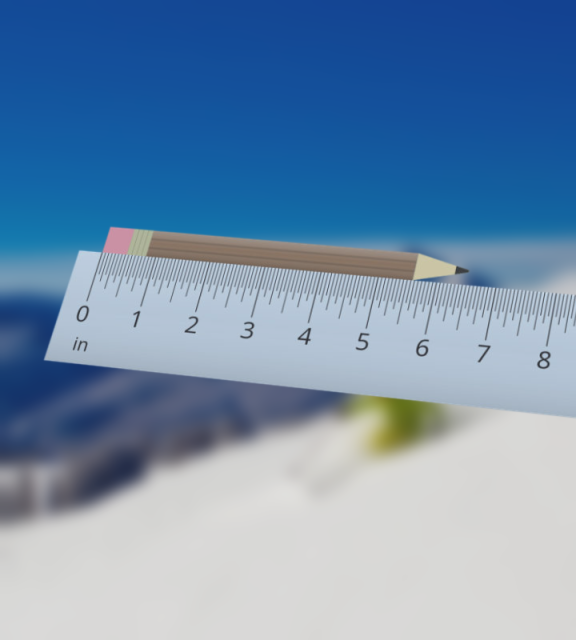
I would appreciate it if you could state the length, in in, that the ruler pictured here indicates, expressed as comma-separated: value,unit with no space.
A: 6.5,in
